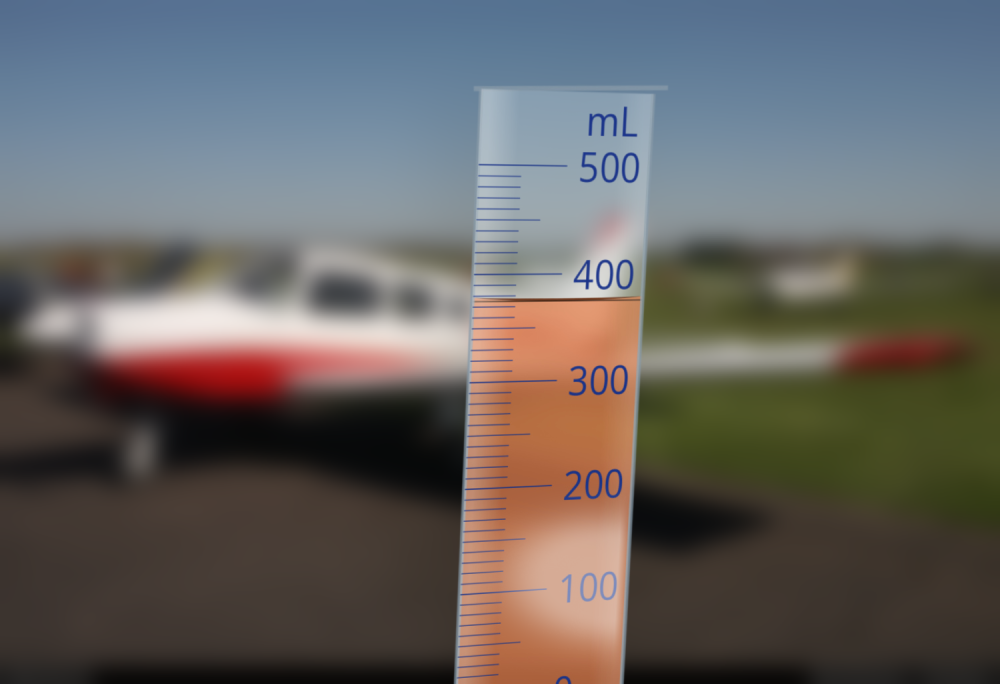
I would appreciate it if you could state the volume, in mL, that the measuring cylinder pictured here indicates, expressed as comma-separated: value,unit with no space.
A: 375,mL
